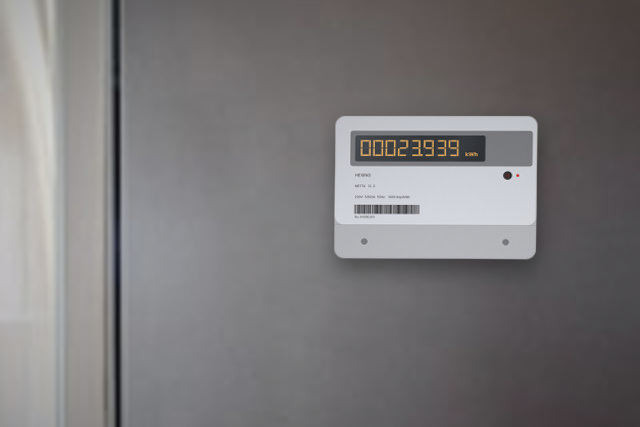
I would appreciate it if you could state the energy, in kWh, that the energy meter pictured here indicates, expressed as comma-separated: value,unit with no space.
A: 23.939,kWh
